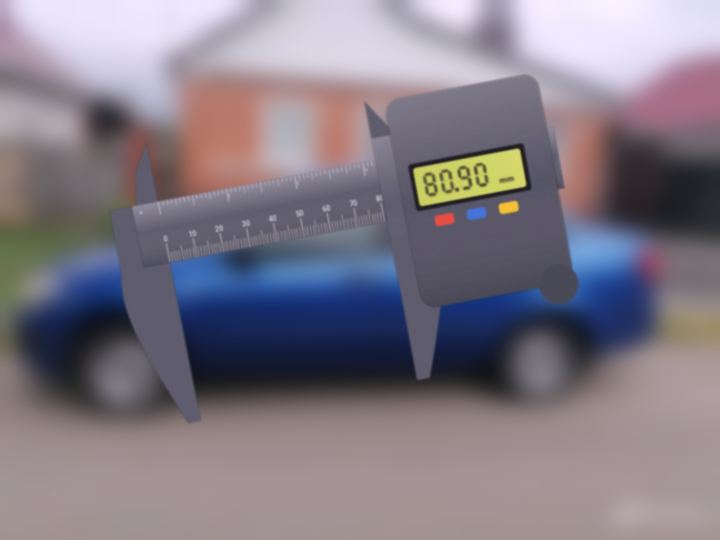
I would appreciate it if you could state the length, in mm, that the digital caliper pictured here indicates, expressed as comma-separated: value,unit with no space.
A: 80.90,mm
